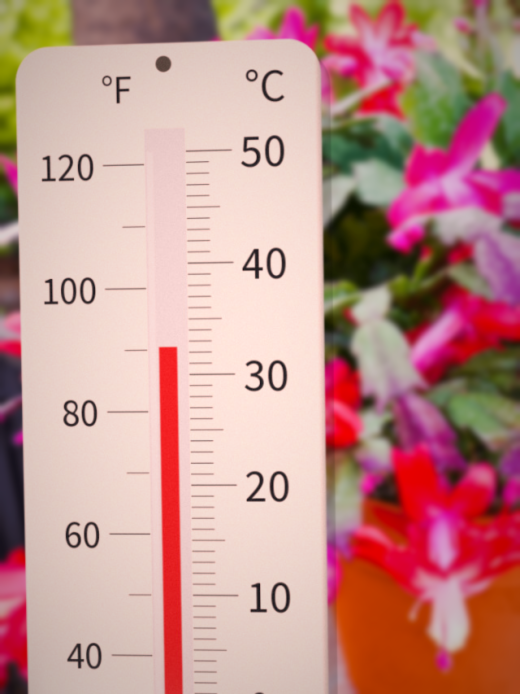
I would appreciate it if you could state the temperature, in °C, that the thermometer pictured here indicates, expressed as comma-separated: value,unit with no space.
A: 32.5,°C
